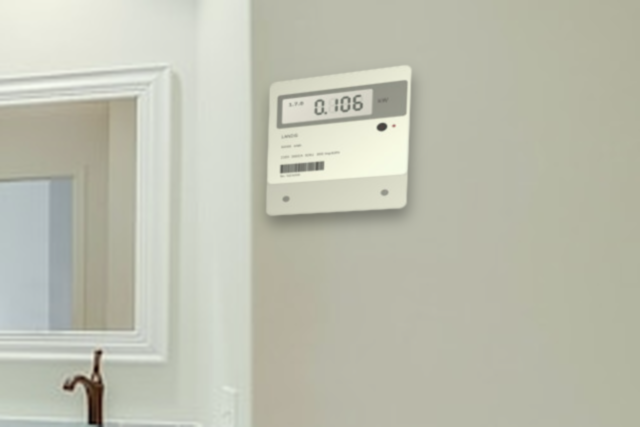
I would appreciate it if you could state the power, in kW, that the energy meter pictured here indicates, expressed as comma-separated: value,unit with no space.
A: 0.106,kW
